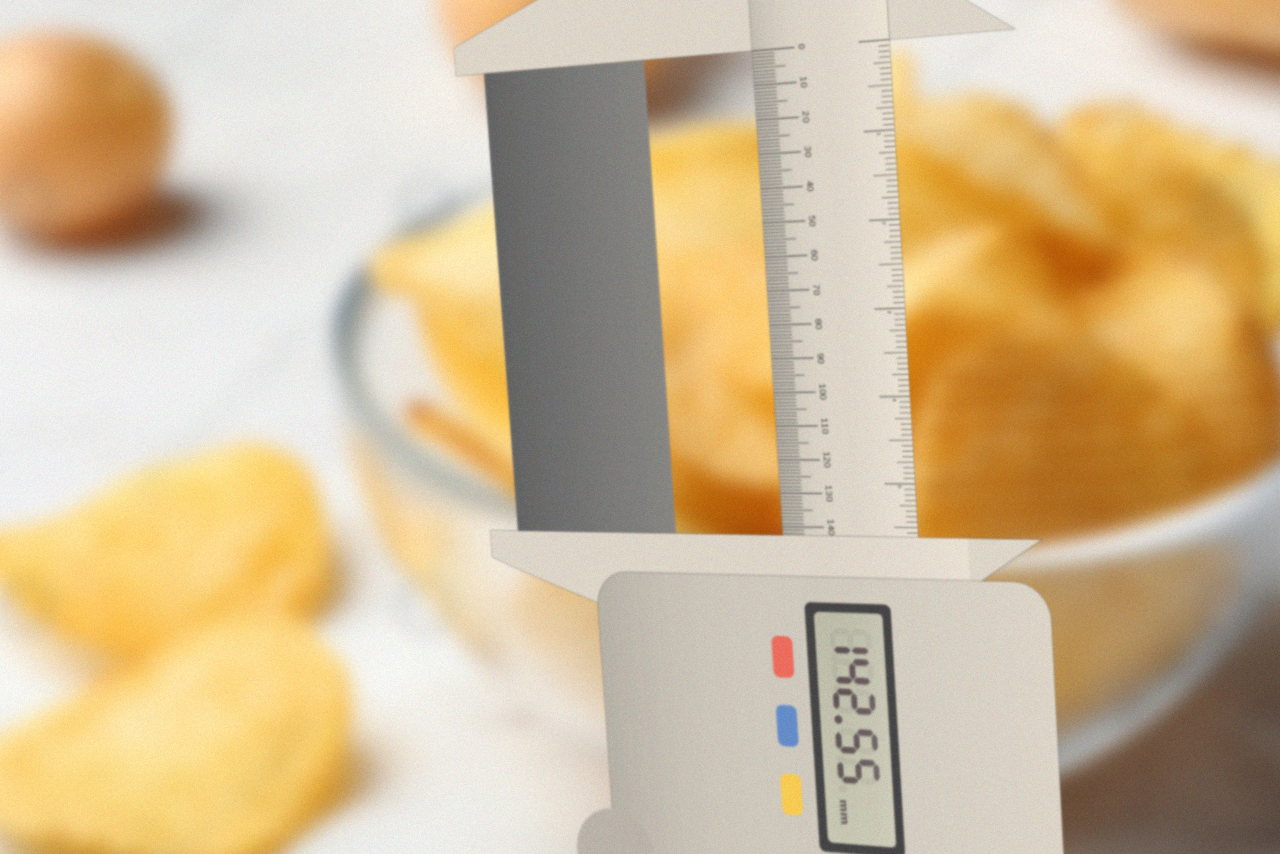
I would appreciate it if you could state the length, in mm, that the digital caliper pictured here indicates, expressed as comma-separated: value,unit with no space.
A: 142.55,mm
